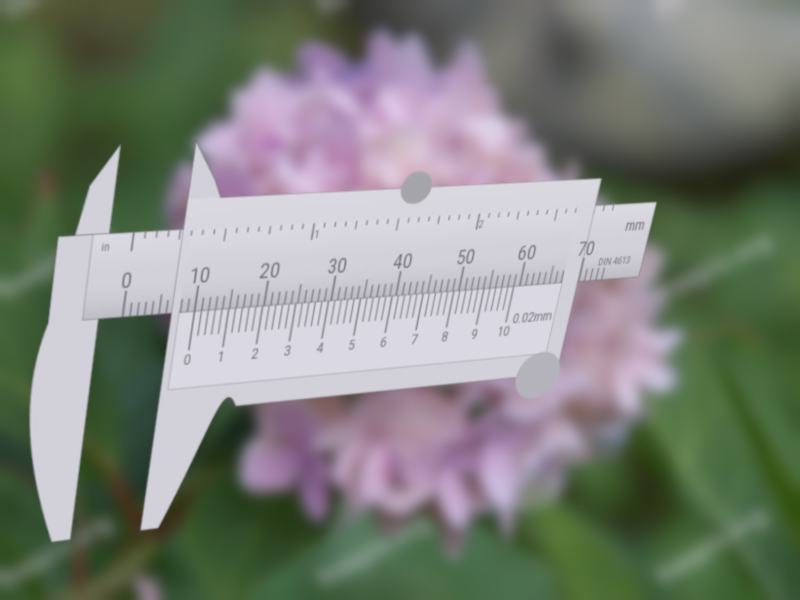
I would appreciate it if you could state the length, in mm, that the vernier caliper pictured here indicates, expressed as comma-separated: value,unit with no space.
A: 10.0,mm
